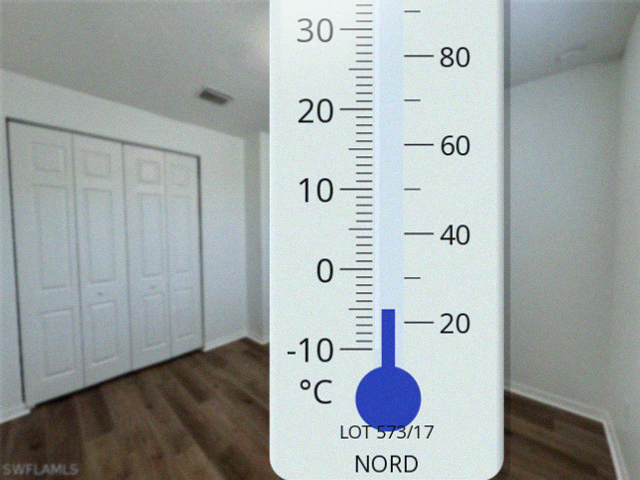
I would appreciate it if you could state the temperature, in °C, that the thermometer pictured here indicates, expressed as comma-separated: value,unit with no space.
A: -5,°C
